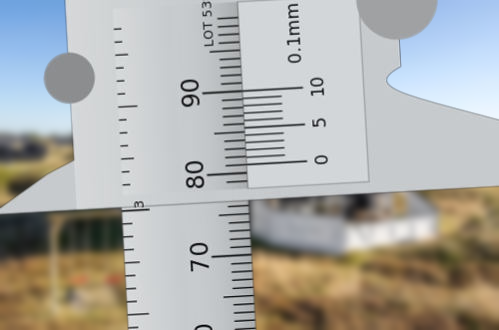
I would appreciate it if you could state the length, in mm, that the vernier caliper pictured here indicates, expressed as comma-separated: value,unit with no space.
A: 81.0,mm
